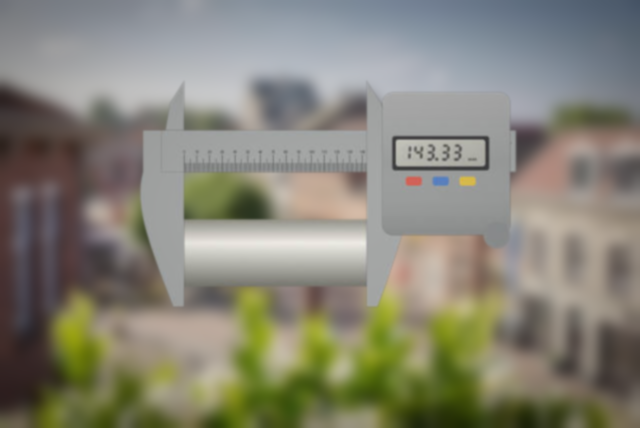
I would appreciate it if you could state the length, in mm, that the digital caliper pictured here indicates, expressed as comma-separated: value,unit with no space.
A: 143.33,mm
